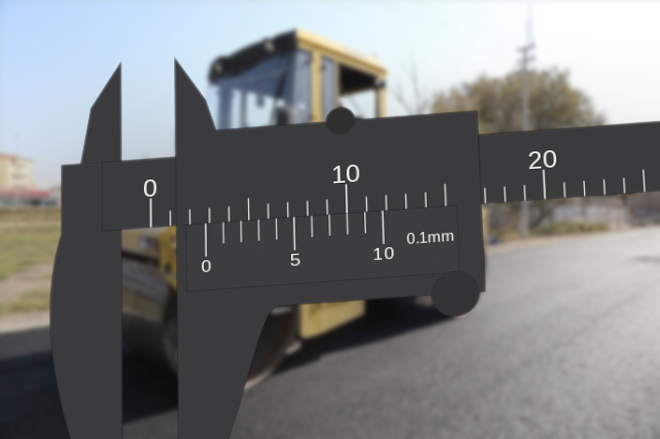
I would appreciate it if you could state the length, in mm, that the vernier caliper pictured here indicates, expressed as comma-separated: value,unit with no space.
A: 2.8,mm
